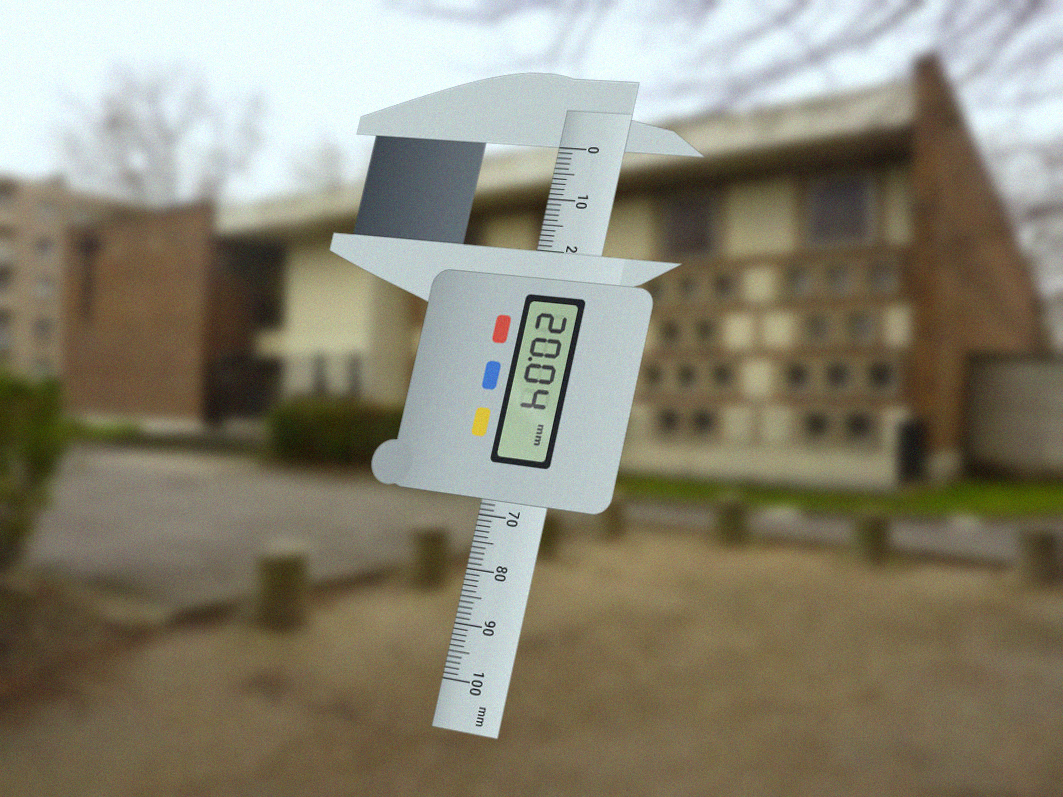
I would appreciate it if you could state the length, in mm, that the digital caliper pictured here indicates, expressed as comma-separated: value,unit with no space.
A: 20.04,mm
